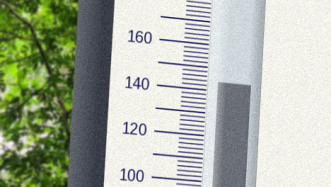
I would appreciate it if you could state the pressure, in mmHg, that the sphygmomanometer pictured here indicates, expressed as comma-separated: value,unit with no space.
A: 144,mmHg
